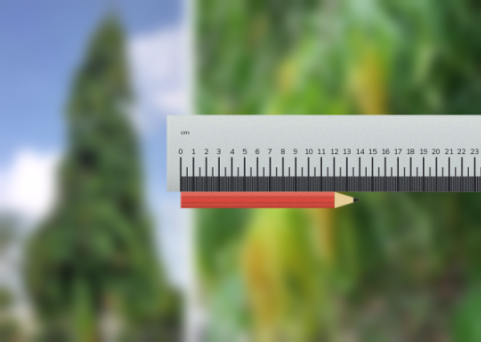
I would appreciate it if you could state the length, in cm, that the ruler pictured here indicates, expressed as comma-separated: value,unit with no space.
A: 14,cm
